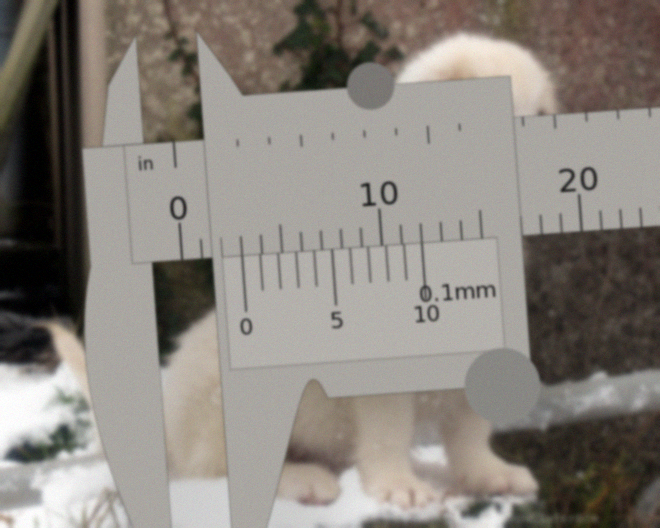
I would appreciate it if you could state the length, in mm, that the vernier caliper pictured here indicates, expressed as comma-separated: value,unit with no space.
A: 3.0,mm
